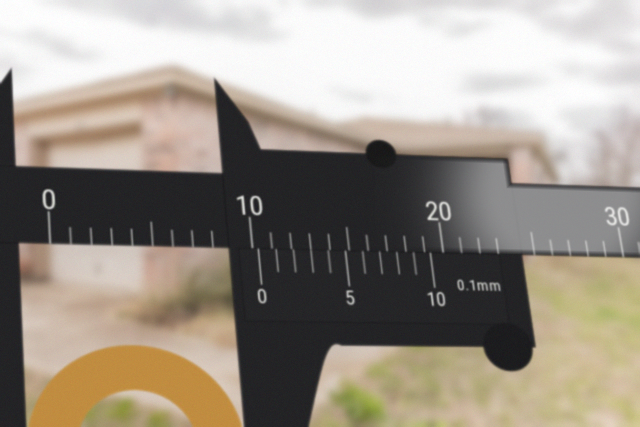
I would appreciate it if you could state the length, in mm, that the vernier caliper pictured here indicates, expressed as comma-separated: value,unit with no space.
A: 10.3,mm
